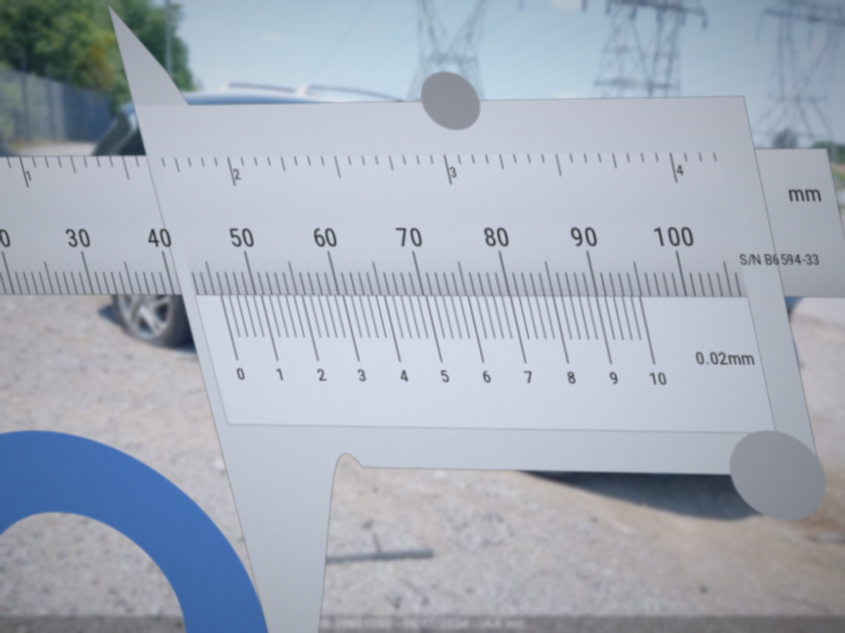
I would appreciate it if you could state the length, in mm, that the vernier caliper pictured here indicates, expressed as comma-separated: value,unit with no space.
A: 45.8,mm
